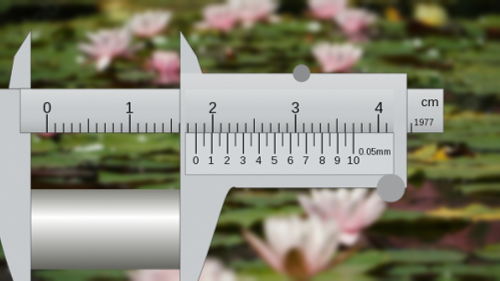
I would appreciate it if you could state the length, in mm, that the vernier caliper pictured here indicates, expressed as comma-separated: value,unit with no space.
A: 18.0,mm
